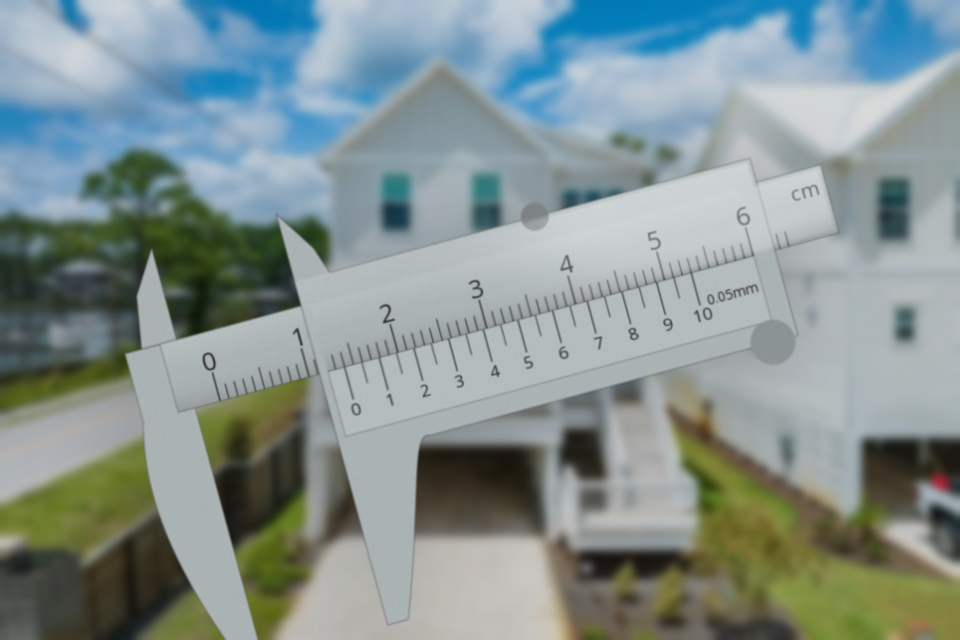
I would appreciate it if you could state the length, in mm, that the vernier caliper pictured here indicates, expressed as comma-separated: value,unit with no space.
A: 14.0,mm
